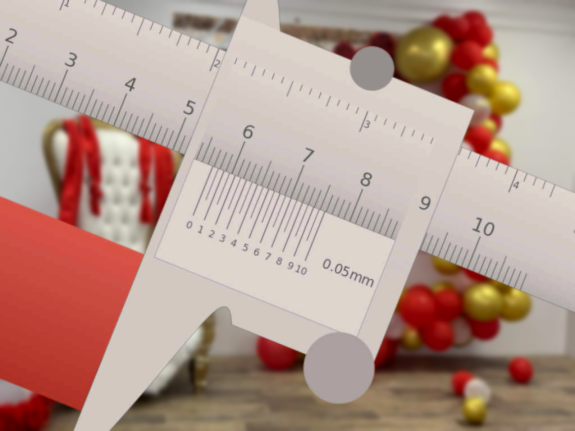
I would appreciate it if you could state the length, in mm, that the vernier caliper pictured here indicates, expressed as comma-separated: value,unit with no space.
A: 56.8,mm
